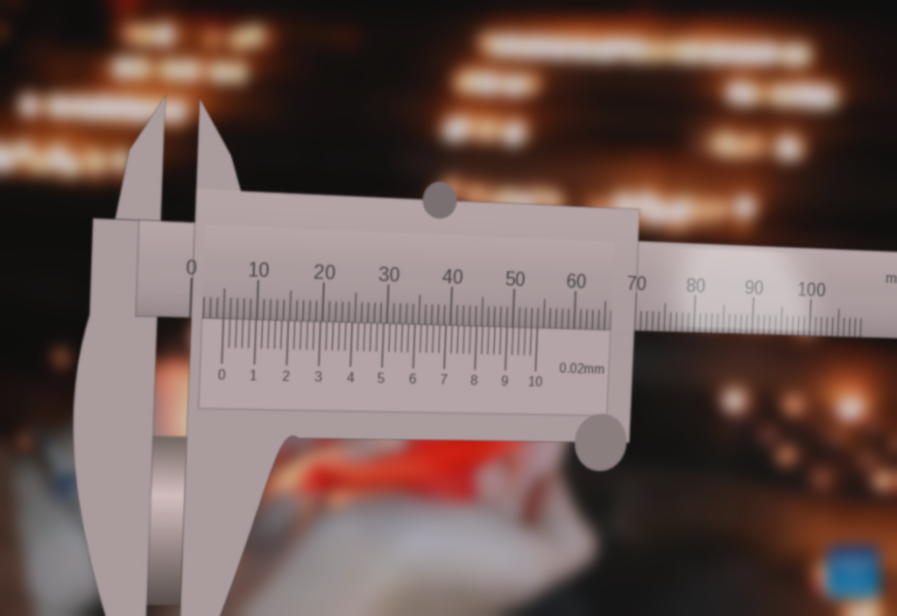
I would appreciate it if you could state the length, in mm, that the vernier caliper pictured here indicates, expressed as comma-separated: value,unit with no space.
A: 5.0,mm
